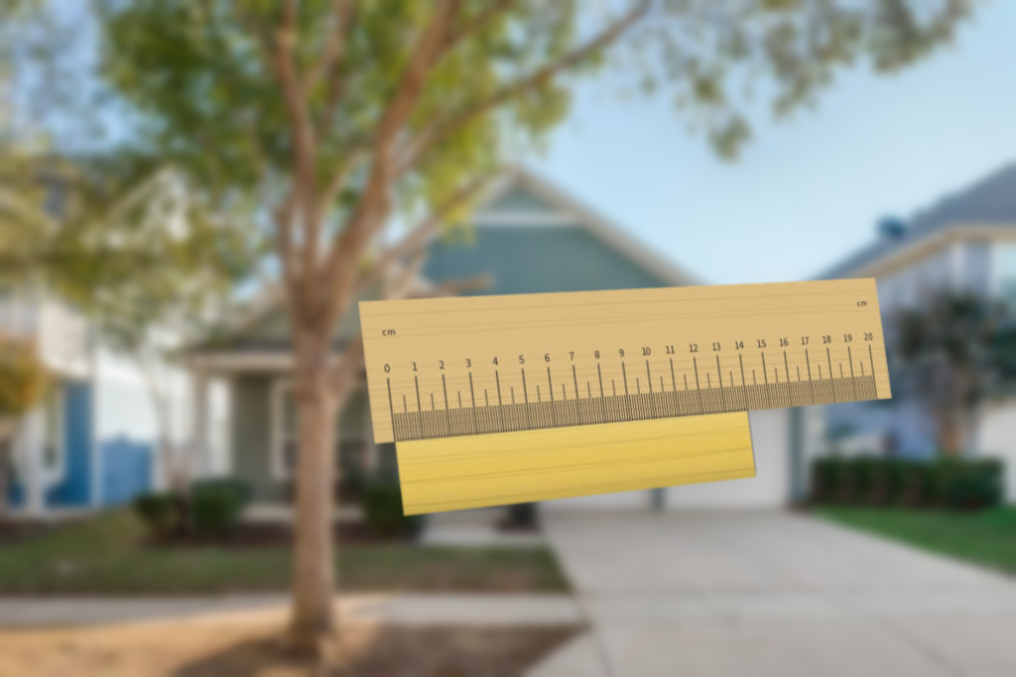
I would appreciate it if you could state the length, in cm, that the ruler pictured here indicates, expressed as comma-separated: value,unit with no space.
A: 14,cm
